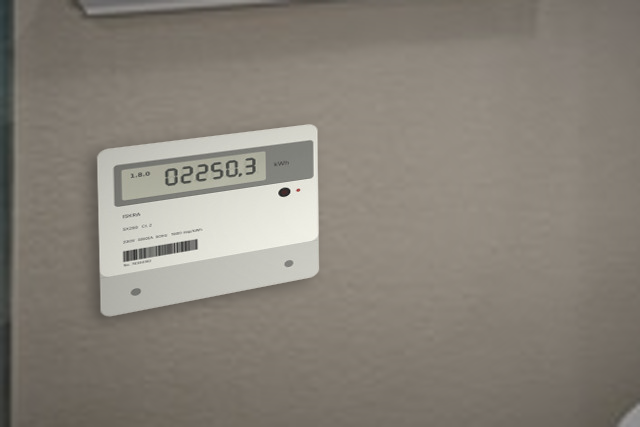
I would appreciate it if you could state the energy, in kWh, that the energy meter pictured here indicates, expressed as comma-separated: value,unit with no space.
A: 2250.3,kWh
